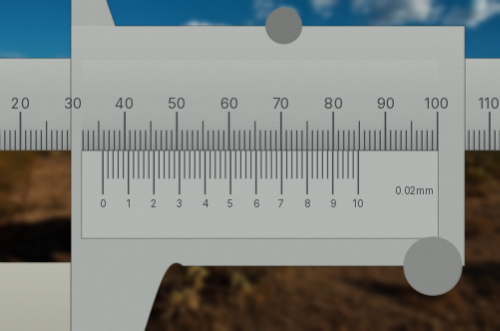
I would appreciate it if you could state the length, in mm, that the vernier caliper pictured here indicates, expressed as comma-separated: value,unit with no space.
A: 35.8,mm
